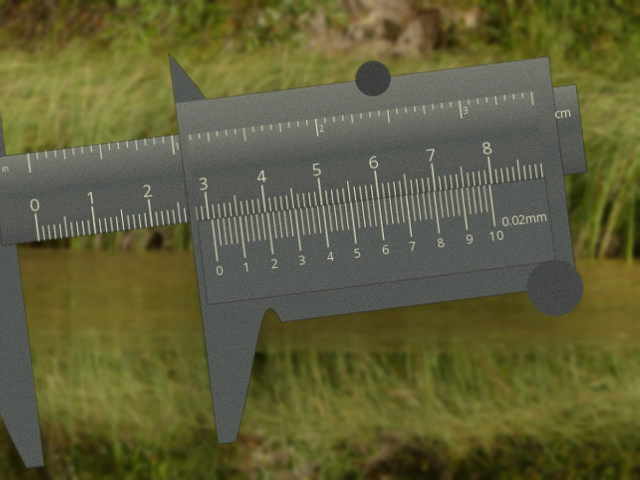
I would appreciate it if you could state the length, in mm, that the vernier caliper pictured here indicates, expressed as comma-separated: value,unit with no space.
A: 30.6,mm
